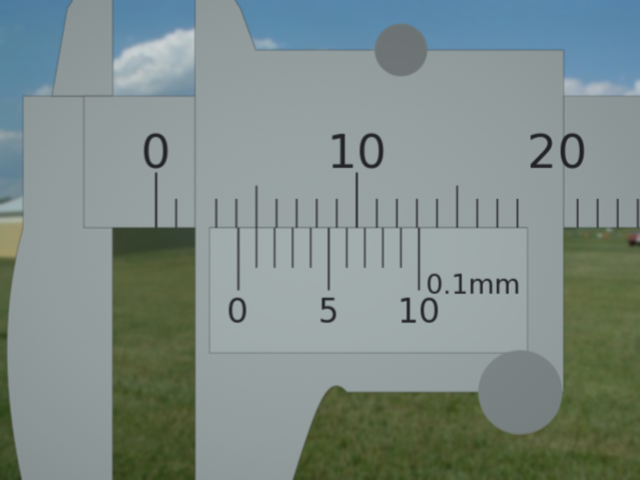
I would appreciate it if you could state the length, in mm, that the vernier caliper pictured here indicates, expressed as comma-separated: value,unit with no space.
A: 4.1,mm
